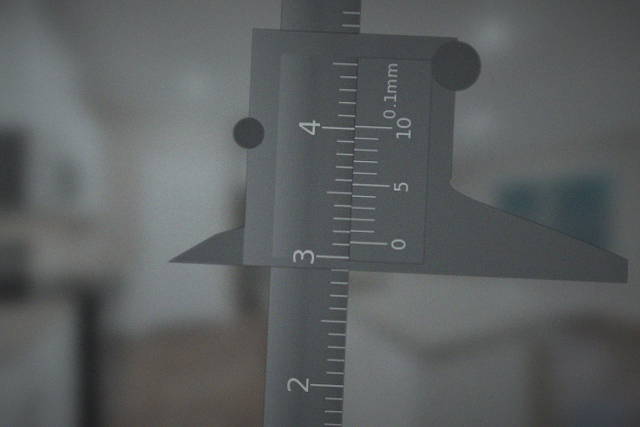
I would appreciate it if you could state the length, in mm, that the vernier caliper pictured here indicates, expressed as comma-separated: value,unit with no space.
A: 31.2,mm
